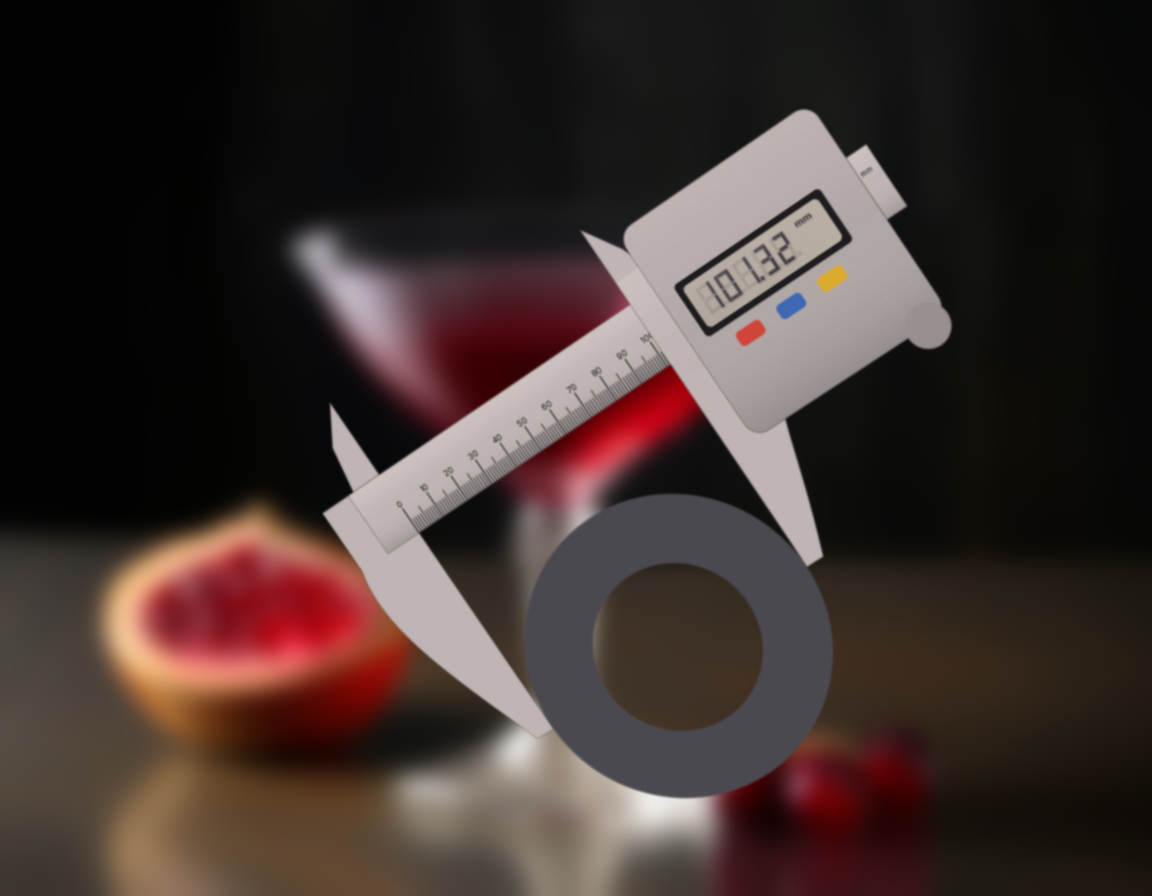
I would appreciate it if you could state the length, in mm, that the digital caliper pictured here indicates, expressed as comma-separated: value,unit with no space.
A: 101.32,mm
